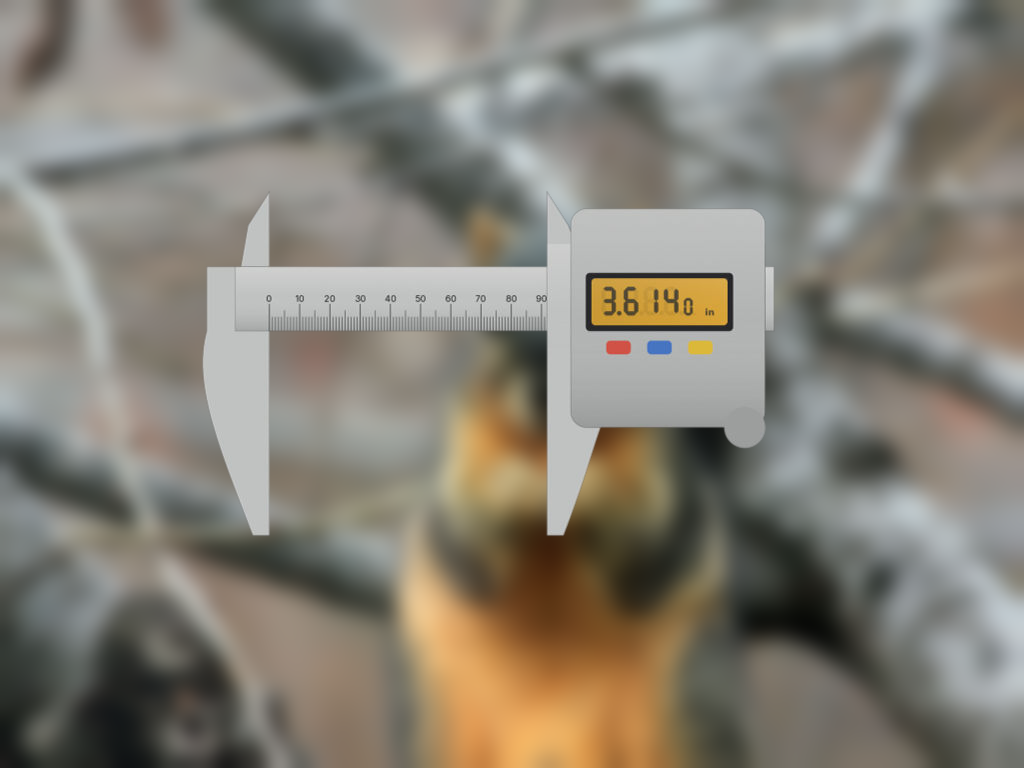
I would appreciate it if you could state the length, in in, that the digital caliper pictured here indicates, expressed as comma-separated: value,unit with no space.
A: 3.6140,in
